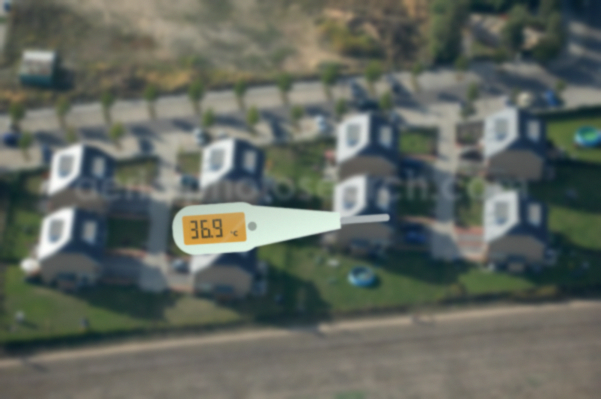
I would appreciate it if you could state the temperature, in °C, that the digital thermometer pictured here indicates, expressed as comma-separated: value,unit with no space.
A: 36.9,°C
